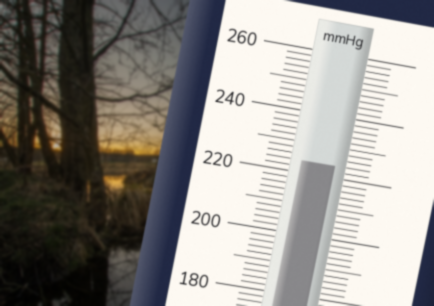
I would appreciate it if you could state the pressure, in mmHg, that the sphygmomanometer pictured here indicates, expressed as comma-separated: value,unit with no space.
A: 224,mmHg
